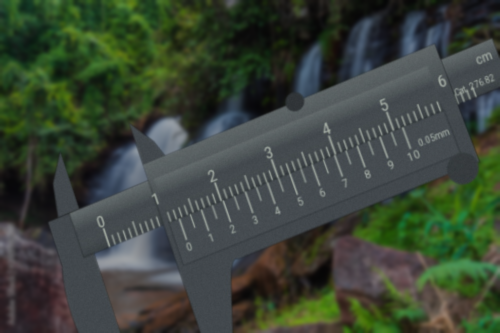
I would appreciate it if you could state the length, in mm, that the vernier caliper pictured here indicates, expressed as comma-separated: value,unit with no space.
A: 12.5,mm
